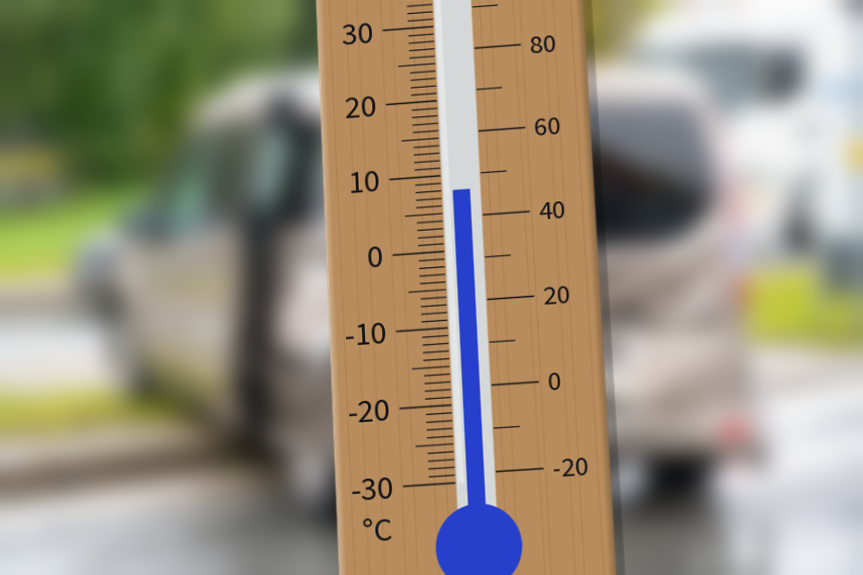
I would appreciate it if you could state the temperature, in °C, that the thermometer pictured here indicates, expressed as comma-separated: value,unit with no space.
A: 8,°C
